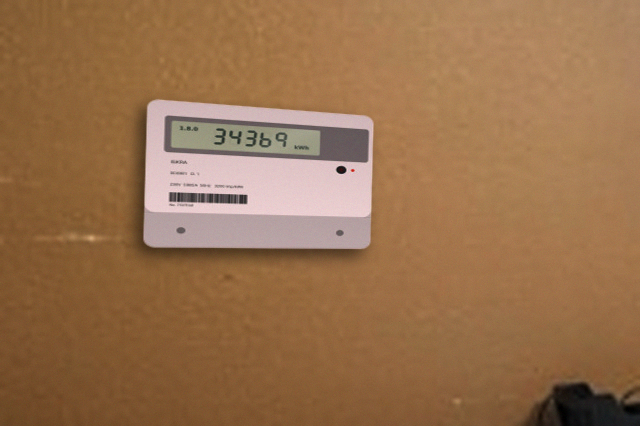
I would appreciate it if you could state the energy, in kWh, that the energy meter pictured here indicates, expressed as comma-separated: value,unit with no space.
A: 34369,kWh
